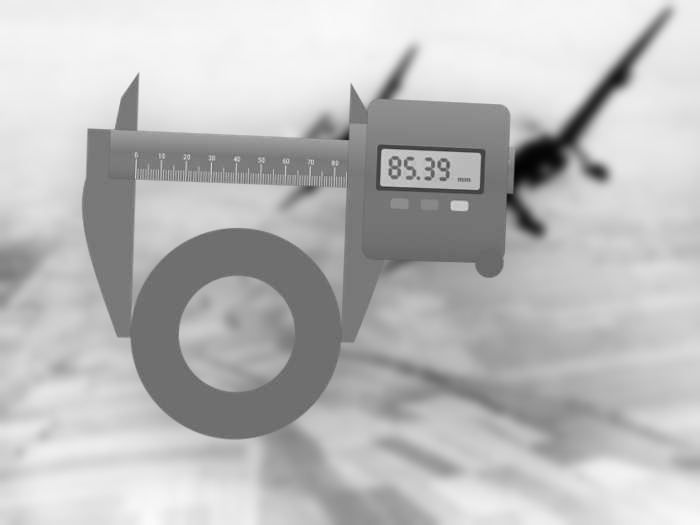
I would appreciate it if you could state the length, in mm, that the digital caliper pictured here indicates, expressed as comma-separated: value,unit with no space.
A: 85.39,mm
